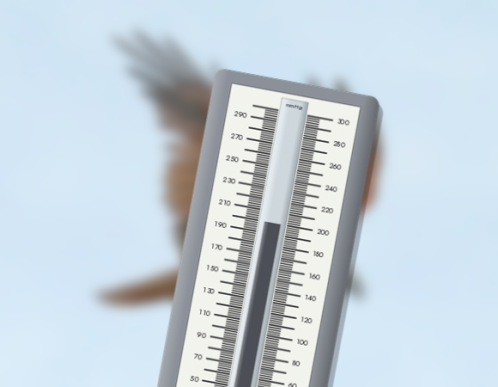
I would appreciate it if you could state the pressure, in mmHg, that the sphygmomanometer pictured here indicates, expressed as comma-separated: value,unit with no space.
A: 200,mmHg
